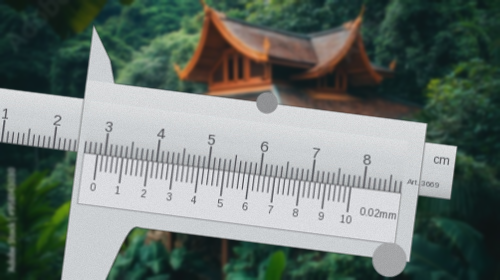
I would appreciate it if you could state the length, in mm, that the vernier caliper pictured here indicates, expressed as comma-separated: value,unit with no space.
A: 28.5,mm
